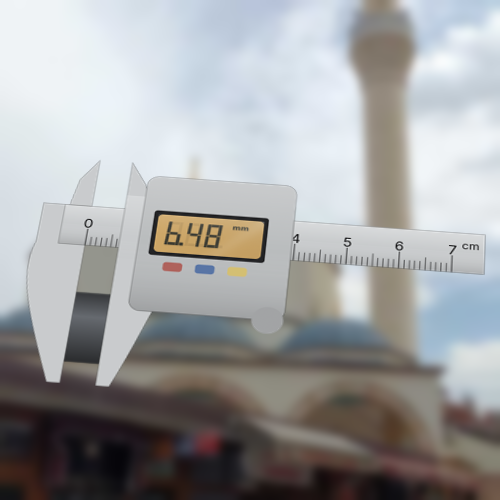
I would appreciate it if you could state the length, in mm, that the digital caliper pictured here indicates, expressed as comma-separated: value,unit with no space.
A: 6.48,mm
